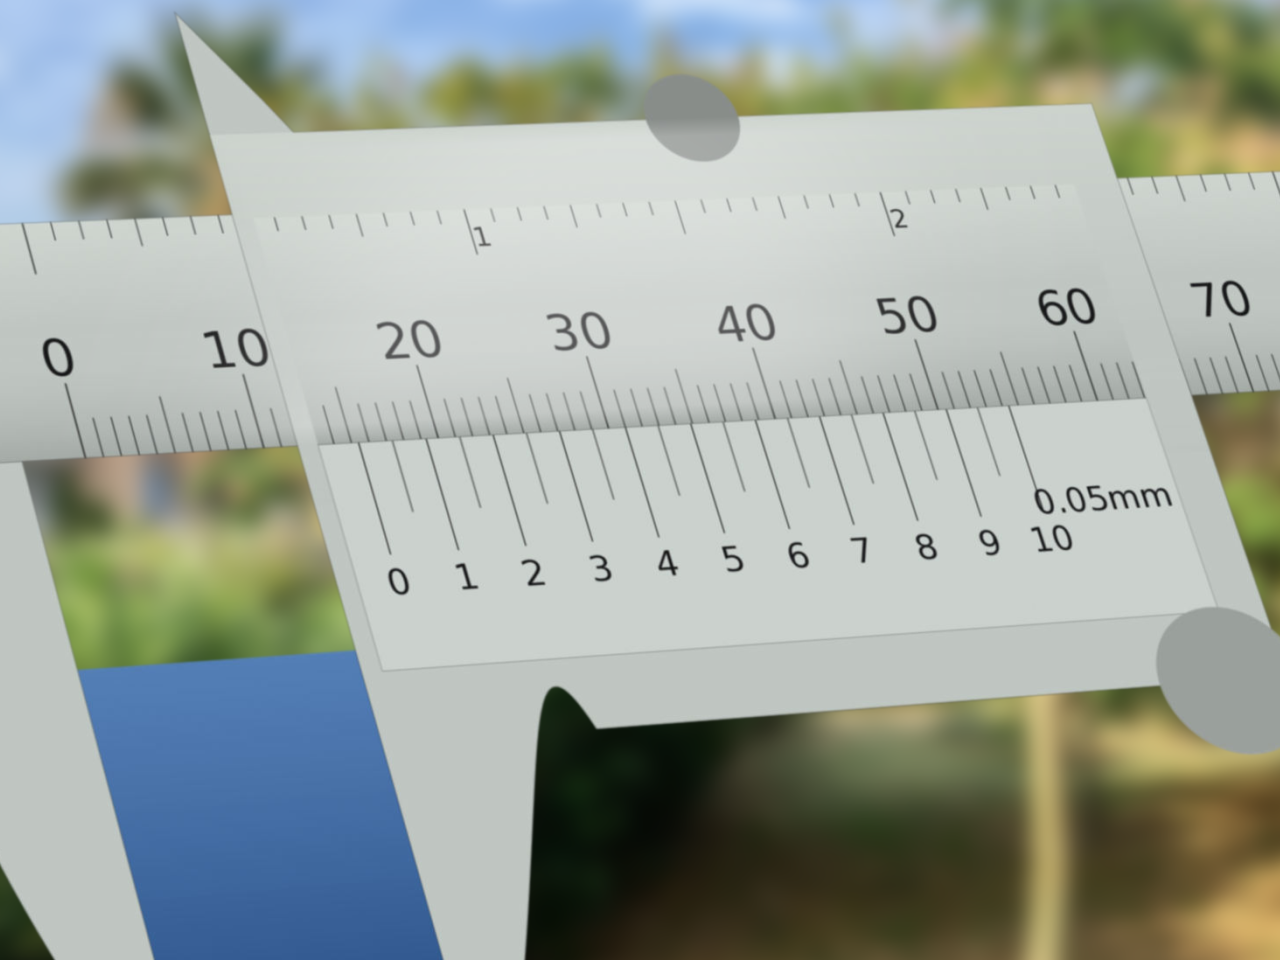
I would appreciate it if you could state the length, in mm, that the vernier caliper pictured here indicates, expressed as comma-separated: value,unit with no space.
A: 15.4,mm
